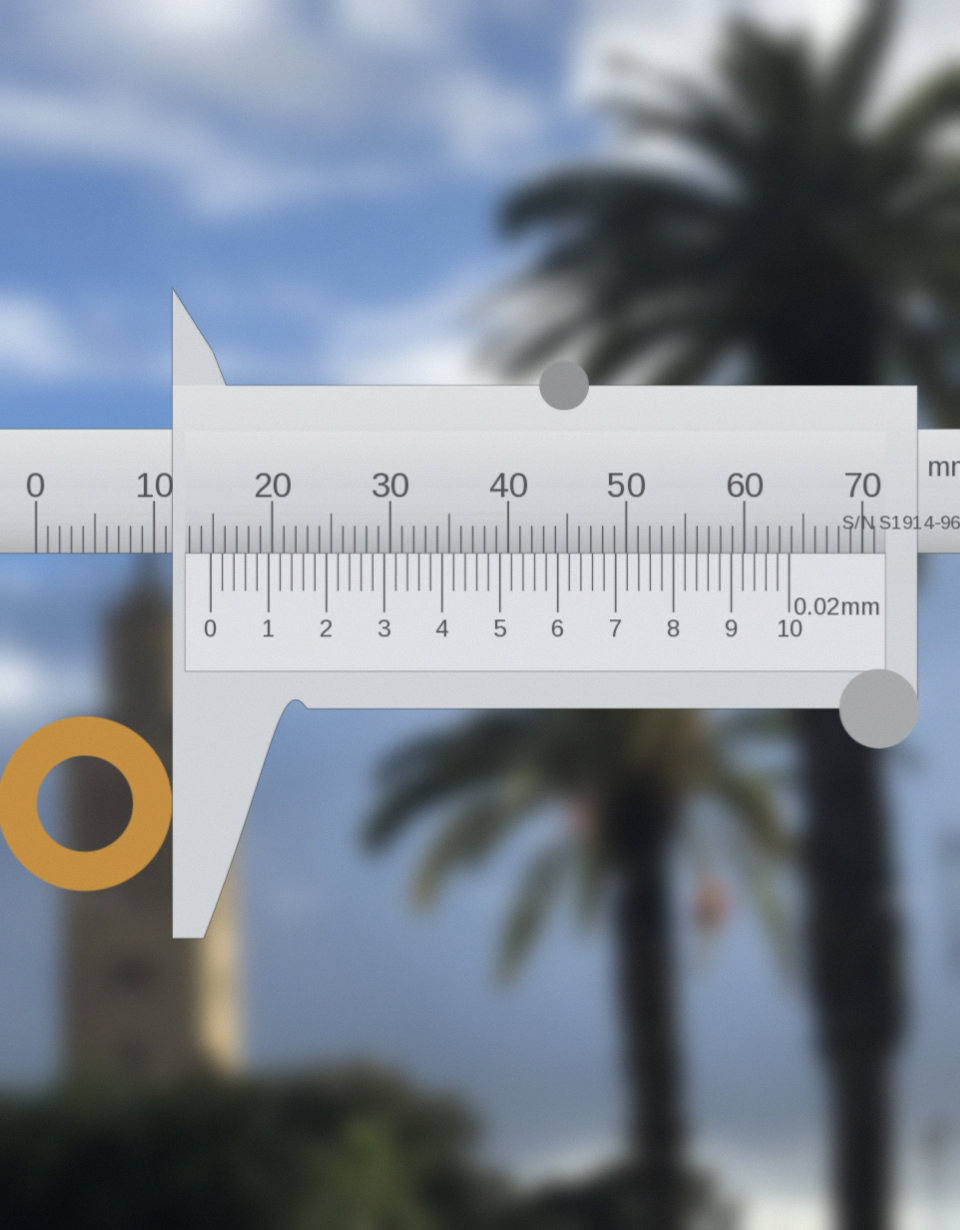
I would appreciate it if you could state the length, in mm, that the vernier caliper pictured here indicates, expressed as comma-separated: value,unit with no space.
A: 14.8,mm
